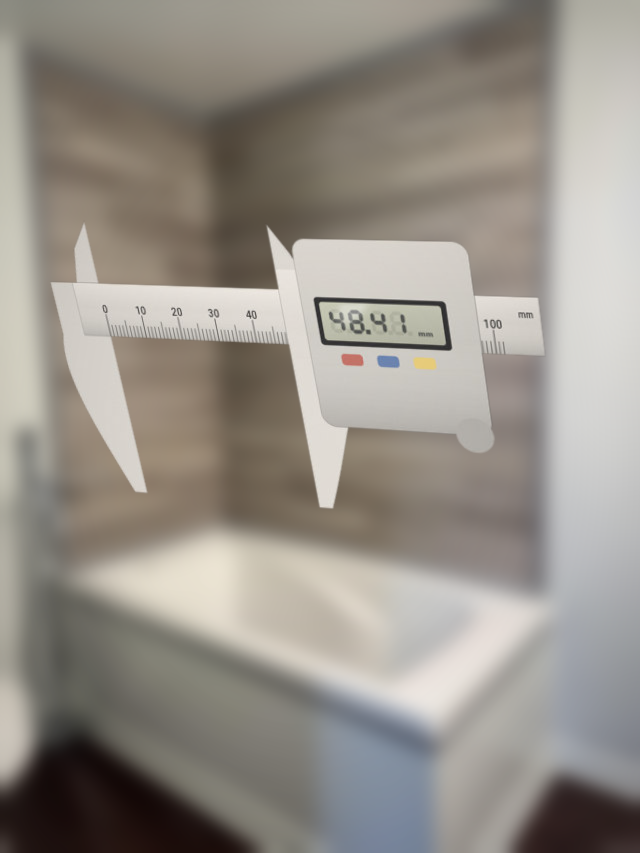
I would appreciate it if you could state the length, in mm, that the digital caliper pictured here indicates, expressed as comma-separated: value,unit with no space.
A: 48.41,mm
